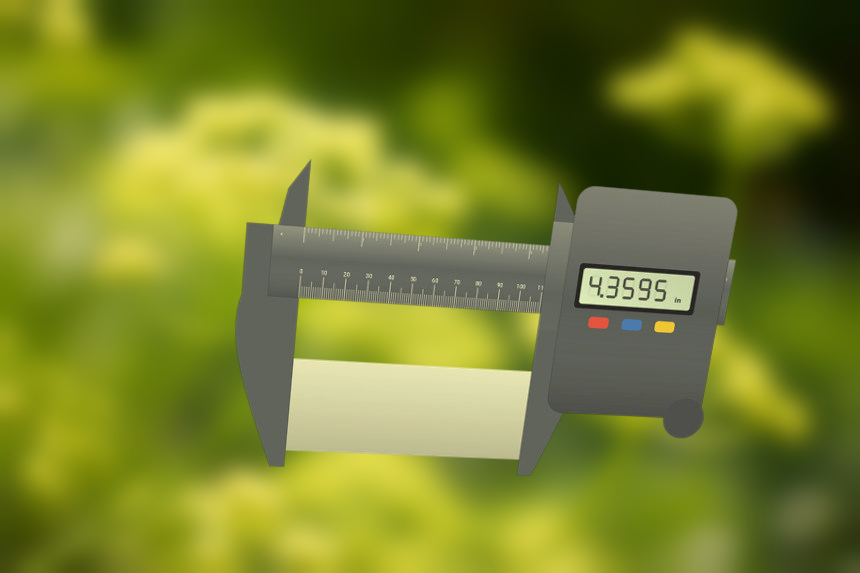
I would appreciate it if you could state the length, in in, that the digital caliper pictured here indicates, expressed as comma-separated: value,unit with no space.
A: 4.3595,in
